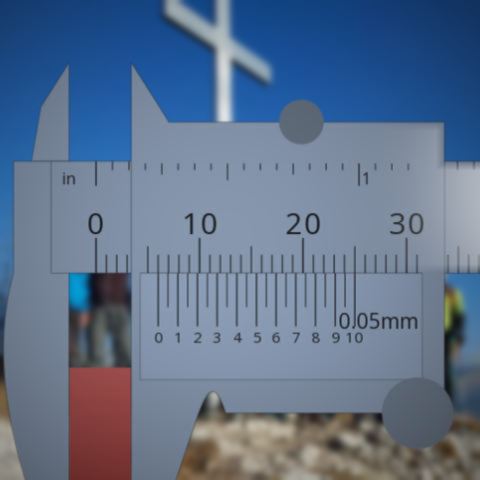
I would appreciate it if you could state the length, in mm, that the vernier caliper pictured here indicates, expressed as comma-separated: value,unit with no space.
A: 6.0,mm
